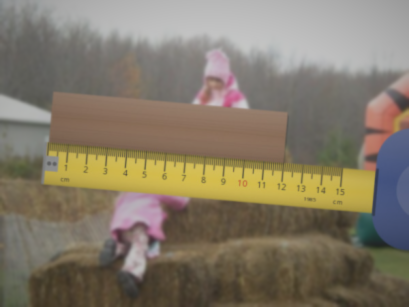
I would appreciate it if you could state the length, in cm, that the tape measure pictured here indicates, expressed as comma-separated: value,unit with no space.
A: 12,cm
